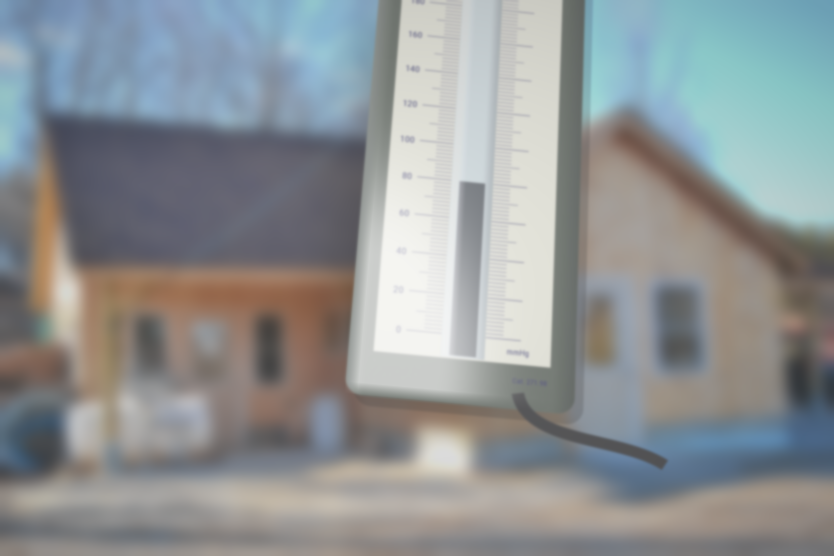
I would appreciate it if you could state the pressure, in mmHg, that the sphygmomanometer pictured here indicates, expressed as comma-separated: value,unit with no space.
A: 80,mmHg
